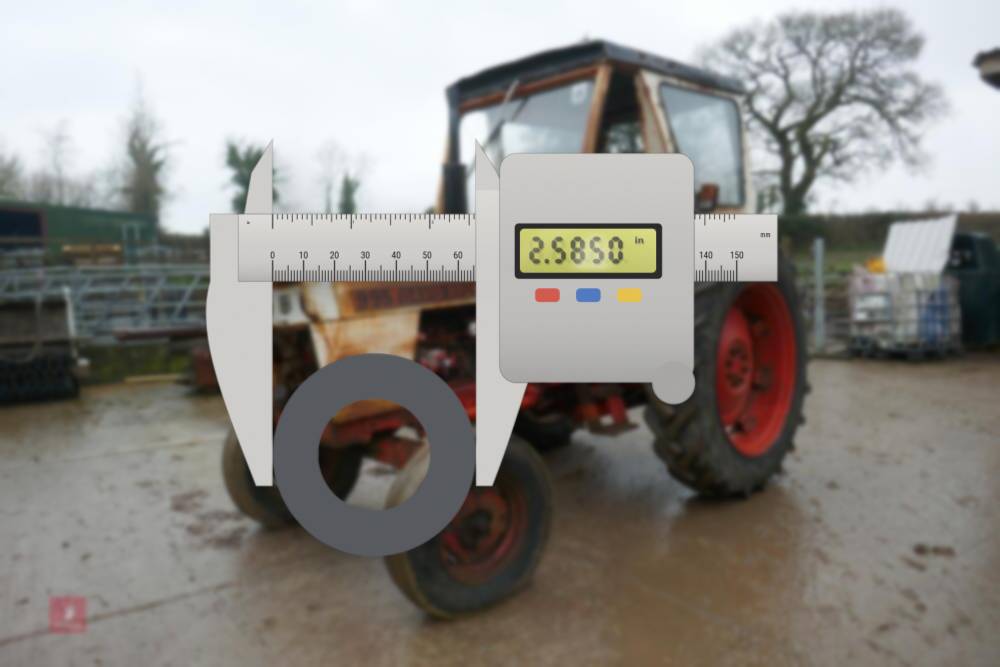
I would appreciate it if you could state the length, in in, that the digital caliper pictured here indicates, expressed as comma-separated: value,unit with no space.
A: 2.5850,in
